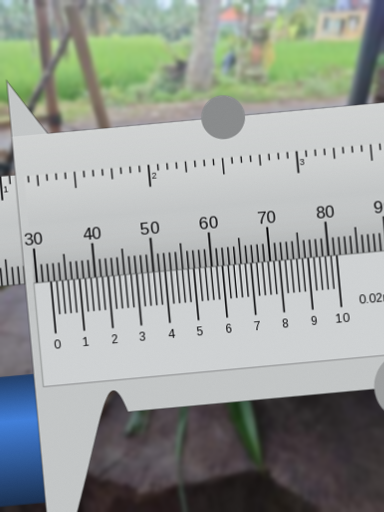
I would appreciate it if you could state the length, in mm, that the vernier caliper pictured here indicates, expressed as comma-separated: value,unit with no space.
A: 32.4,mm
